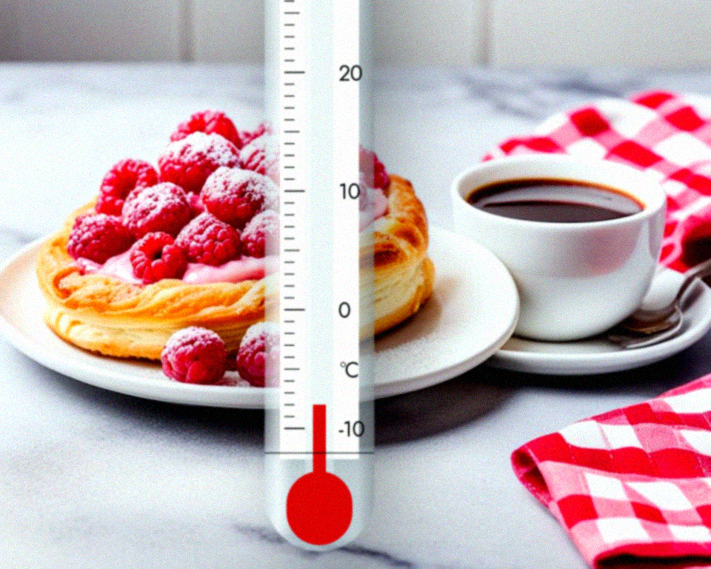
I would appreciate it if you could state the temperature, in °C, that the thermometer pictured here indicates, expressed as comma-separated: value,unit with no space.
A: -8,°C
